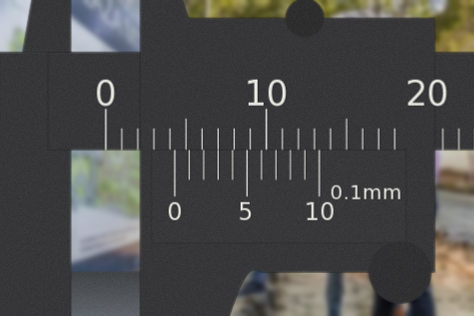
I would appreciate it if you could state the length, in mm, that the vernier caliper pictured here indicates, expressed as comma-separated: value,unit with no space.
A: 4.3,mm
